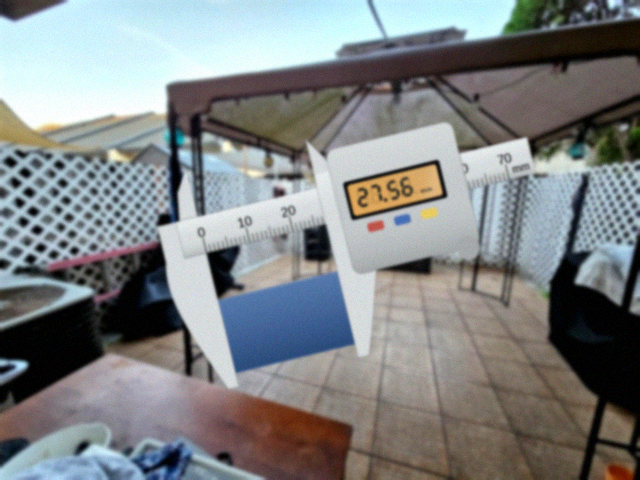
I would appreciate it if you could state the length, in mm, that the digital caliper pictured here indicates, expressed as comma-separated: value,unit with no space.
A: 27.56,mm
